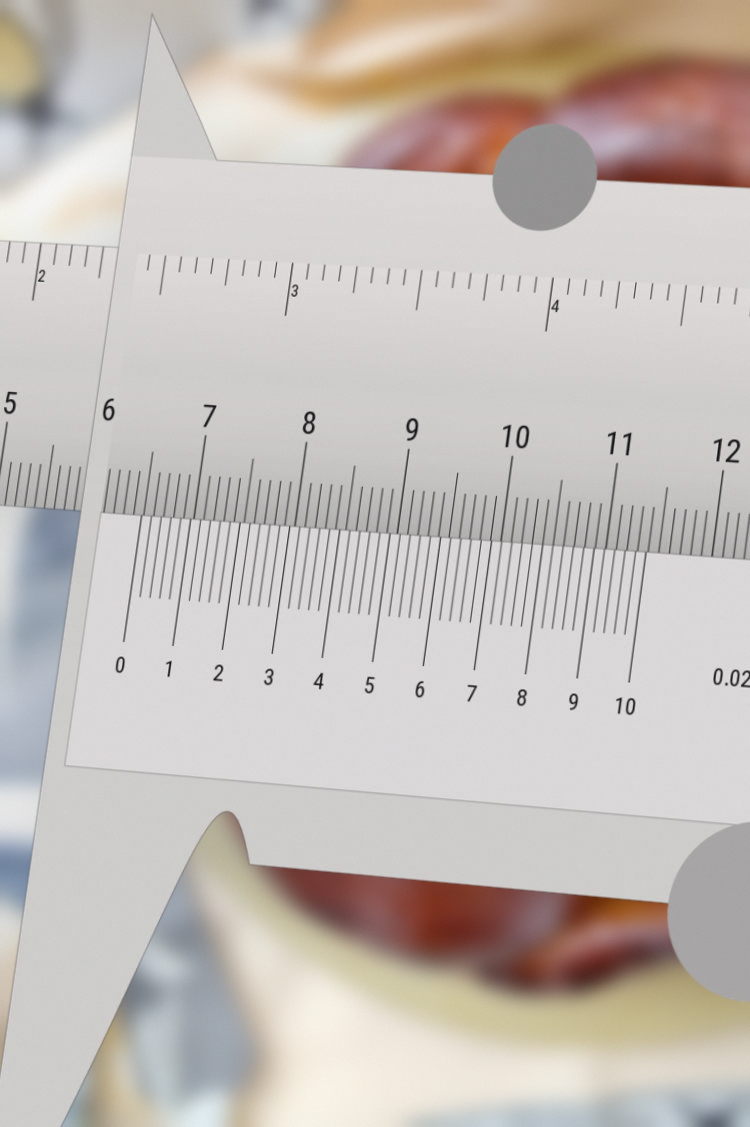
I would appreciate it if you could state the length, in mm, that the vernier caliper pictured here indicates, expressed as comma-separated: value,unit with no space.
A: 64.8,mm
